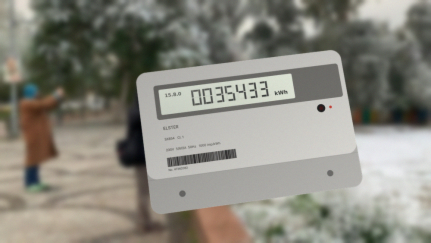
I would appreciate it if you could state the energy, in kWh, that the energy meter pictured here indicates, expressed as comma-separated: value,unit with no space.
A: 35433,kWh
